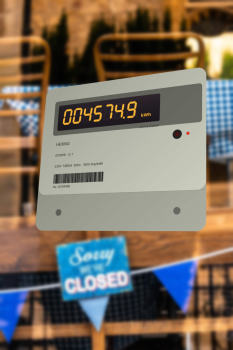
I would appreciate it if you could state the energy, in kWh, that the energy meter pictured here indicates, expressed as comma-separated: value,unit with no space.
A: 4574.9,kWh
